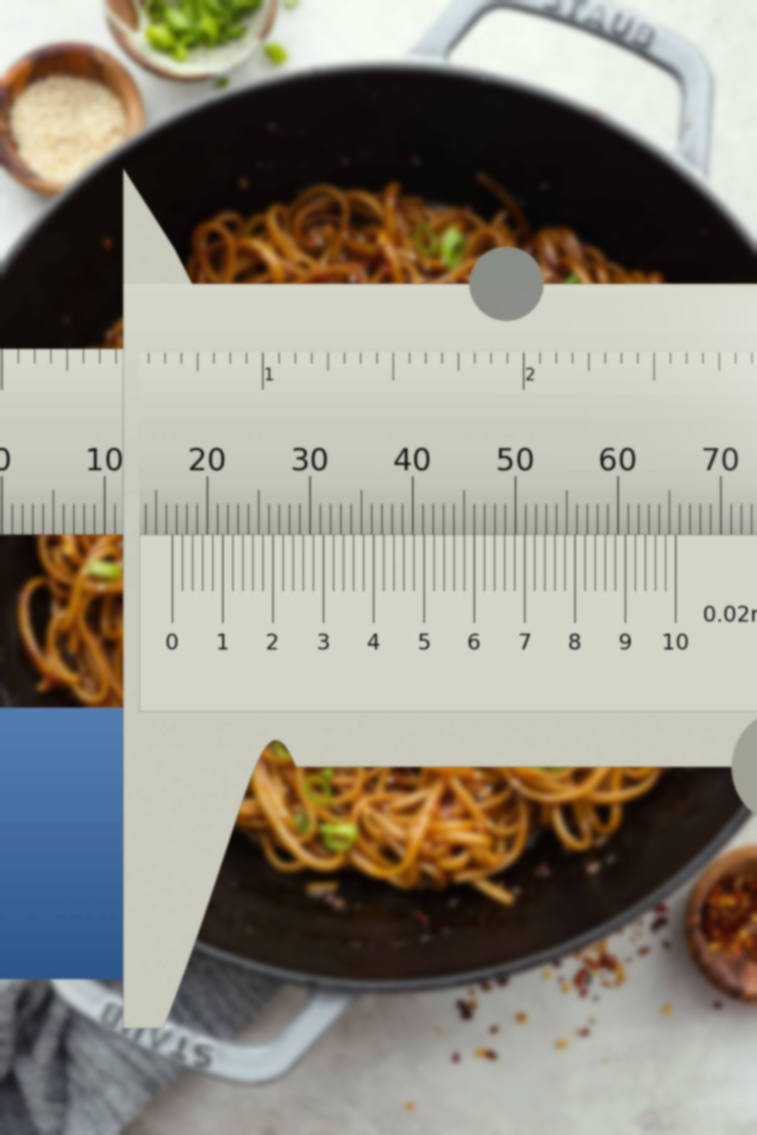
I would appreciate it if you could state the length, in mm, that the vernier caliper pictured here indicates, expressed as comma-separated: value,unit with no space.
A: 16.6,mm
